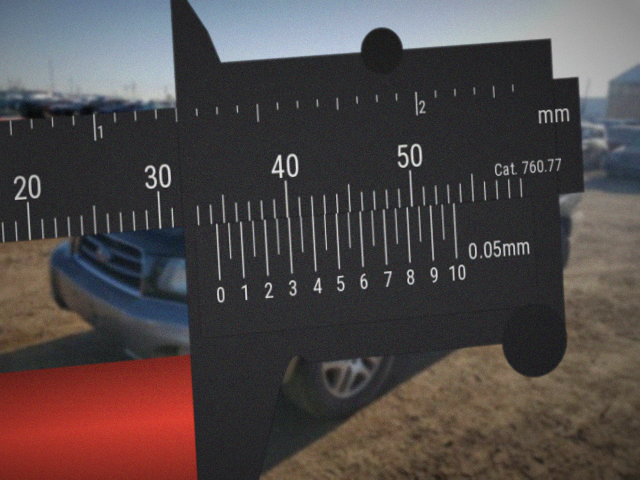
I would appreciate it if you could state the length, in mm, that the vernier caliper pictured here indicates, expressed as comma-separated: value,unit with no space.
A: 34.4,mm
